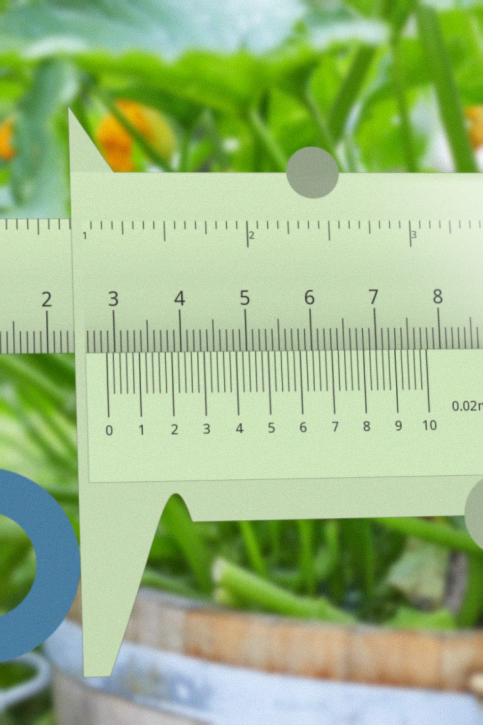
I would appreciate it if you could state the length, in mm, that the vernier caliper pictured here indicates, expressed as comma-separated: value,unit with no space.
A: 28.8,mm
